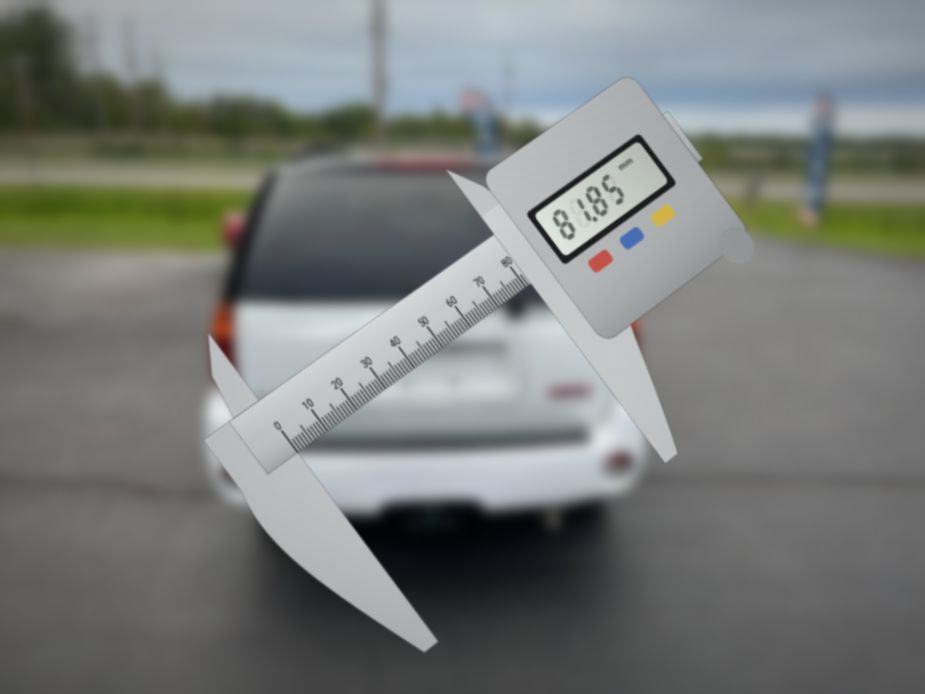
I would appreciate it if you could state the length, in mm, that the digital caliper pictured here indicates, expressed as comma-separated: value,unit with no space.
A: 81.85,mm
